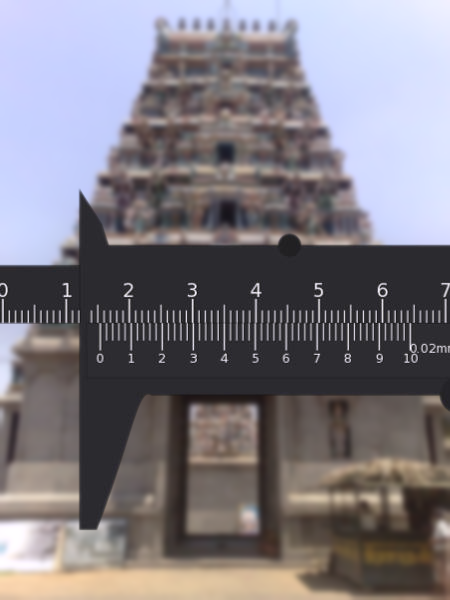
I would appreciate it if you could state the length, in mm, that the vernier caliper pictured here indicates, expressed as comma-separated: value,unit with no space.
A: 15.4,mm
